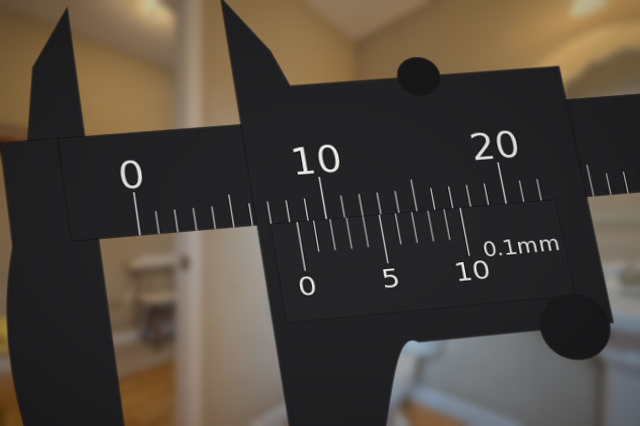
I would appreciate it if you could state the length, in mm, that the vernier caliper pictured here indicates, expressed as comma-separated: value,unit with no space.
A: 8.4,mm
